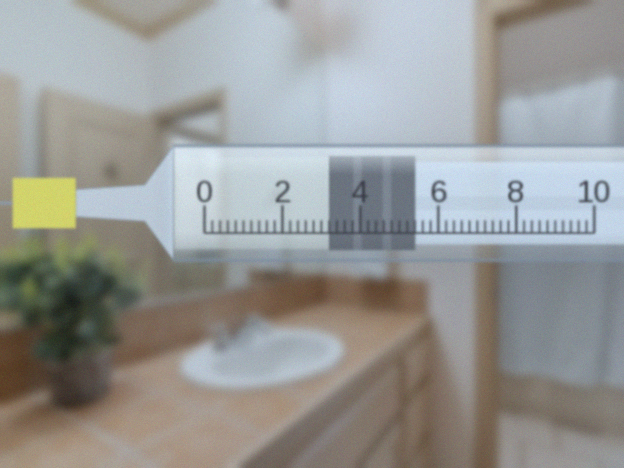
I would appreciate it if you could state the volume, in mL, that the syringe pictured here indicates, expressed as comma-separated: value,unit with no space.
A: 3.2,mL
